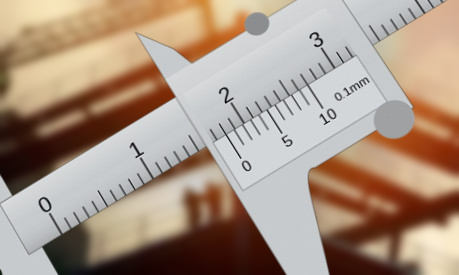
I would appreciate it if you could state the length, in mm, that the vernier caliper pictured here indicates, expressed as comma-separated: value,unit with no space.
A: 18.0,mm
